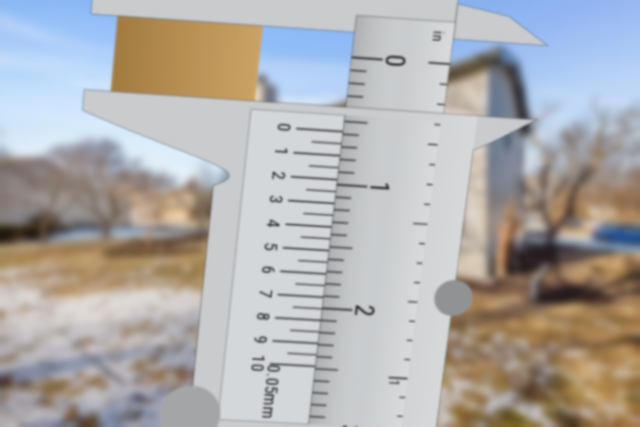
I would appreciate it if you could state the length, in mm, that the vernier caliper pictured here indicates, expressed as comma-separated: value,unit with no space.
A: 5.8,mm
